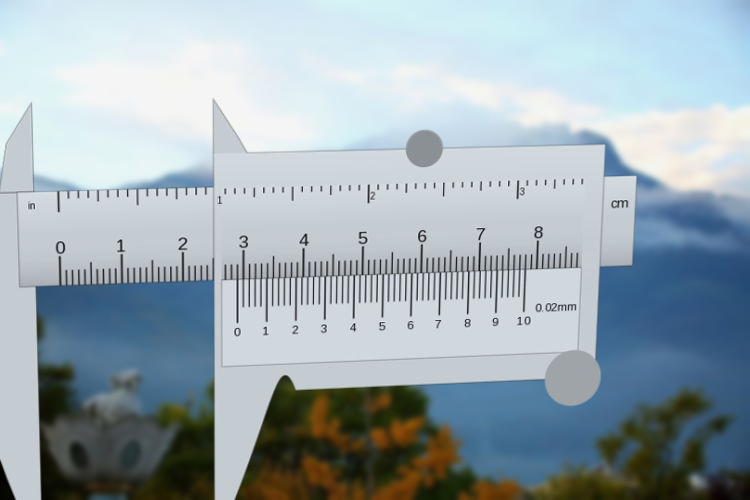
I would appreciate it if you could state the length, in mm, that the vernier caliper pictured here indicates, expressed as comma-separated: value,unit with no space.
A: 29.0,mm
